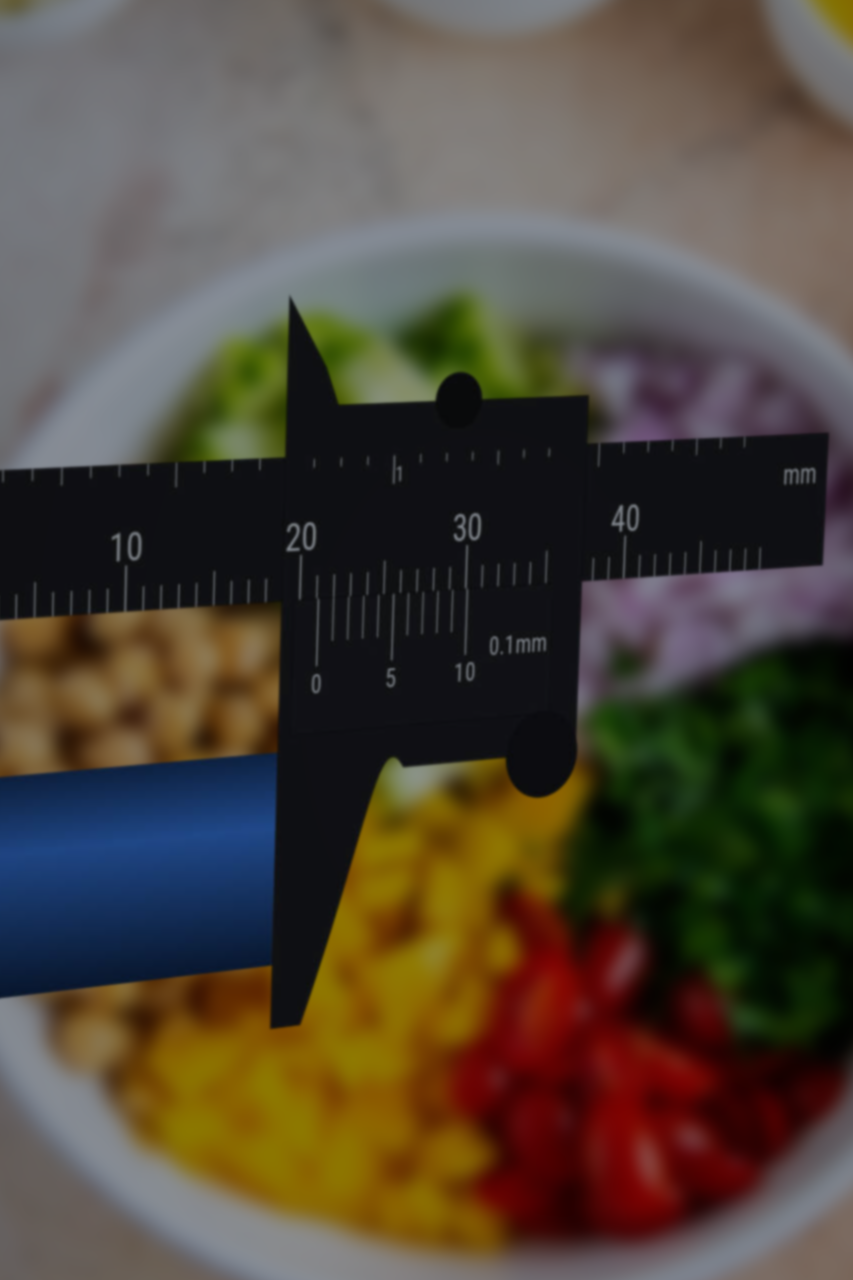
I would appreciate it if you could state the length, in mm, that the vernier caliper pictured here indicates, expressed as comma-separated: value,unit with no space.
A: 21.1,mm
